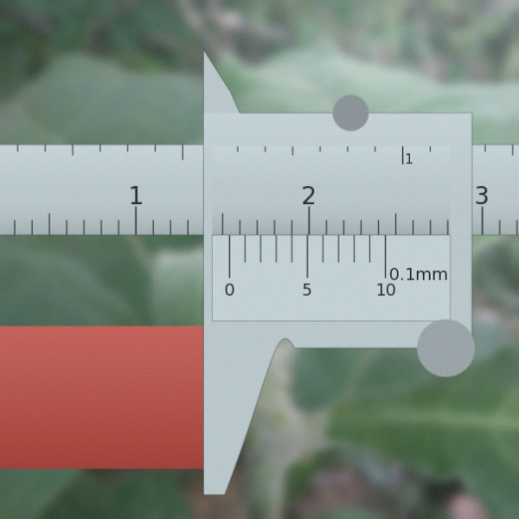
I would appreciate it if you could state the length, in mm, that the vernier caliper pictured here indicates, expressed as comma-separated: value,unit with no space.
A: 15.4,mm
